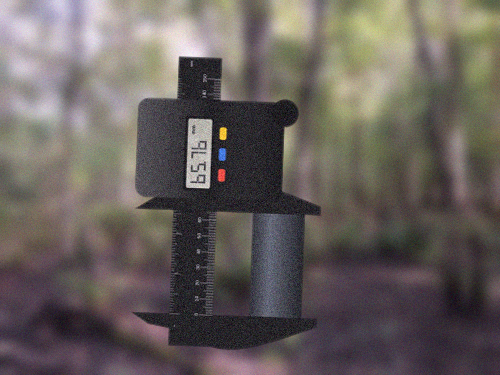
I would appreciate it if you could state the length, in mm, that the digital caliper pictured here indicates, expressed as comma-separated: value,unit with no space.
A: 65.76,mm
